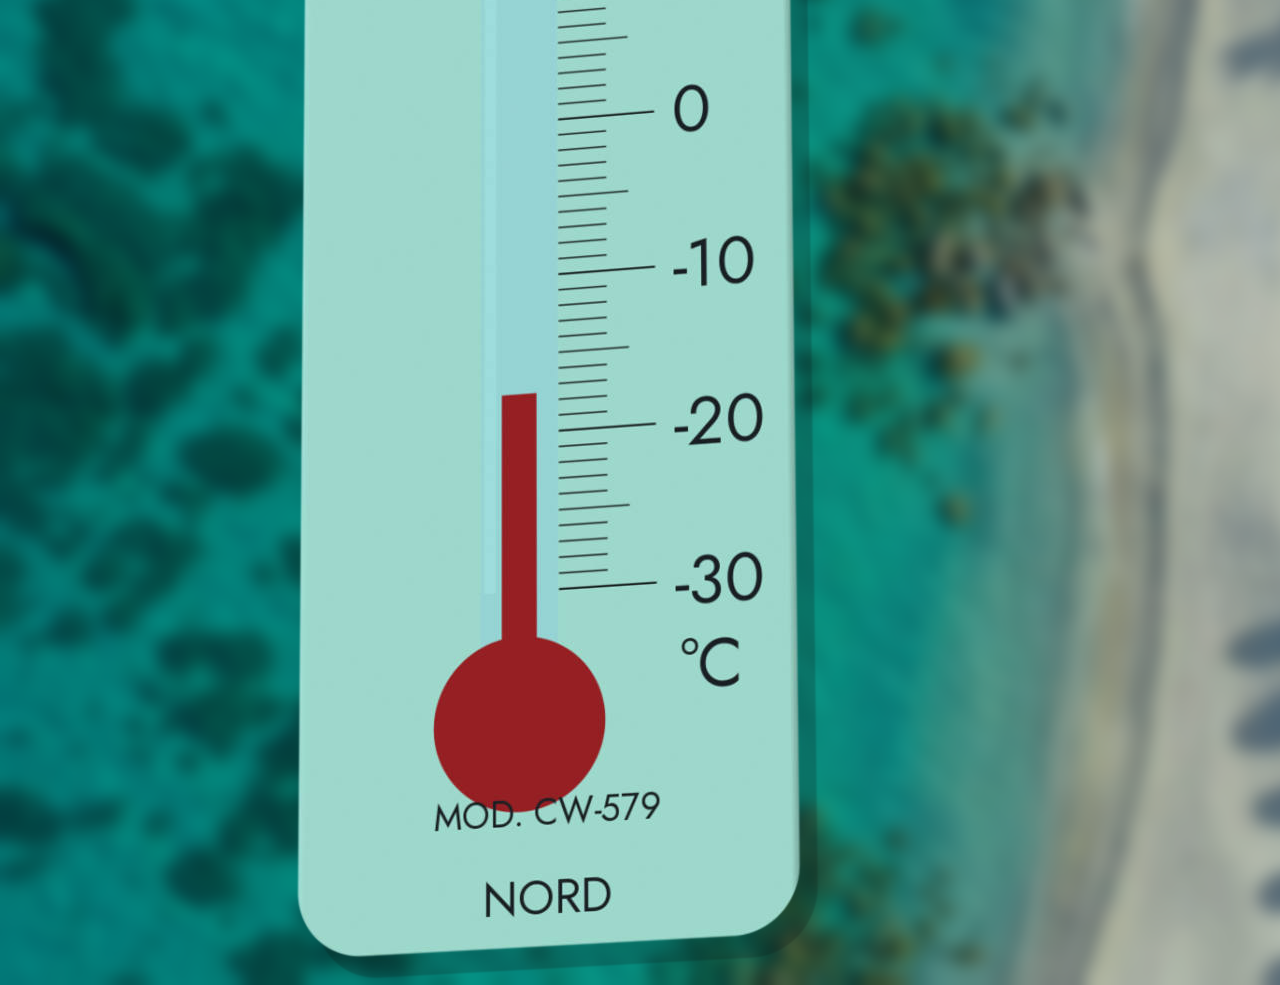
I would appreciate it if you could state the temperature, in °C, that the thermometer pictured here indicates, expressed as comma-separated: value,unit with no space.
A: -17.5,°C
